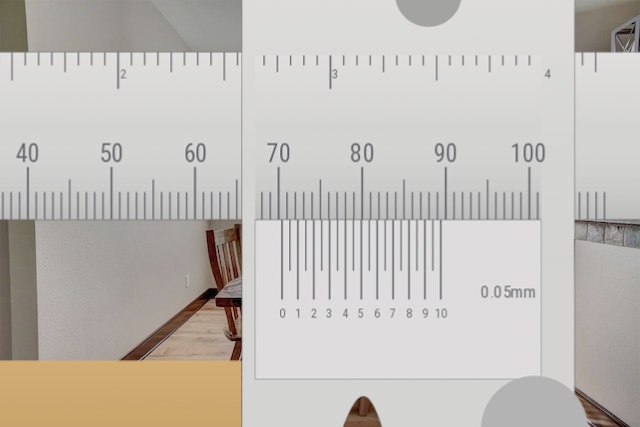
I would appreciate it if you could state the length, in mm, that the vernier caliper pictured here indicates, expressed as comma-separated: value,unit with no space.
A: 70.4,mm
